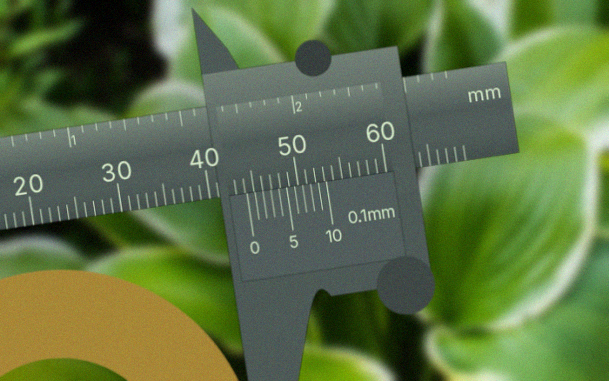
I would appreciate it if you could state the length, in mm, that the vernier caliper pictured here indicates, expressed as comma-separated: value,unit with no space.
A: 44.2,mm
